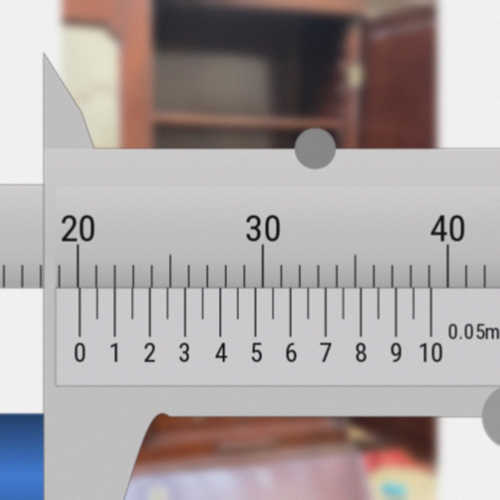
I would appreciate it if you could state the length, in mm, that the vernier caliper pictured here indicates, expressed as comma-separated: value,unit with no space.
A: 20.1,mm
